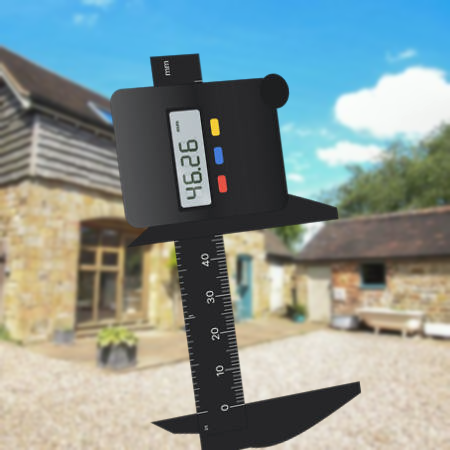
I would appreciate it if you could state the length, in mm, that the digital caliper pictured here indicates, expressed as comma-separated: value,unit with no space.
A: 46.26,mm
